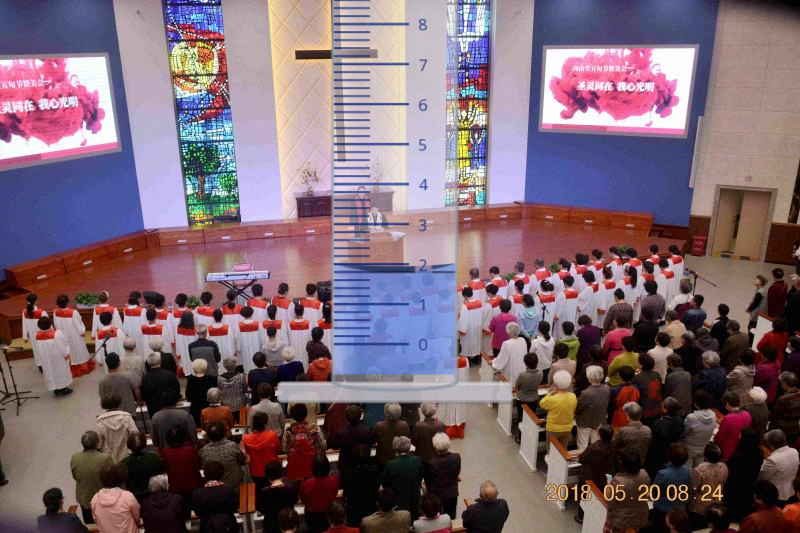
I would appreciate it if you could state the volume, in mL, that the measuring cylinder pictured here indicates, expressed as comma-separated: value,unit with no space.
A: 1.8,mL
